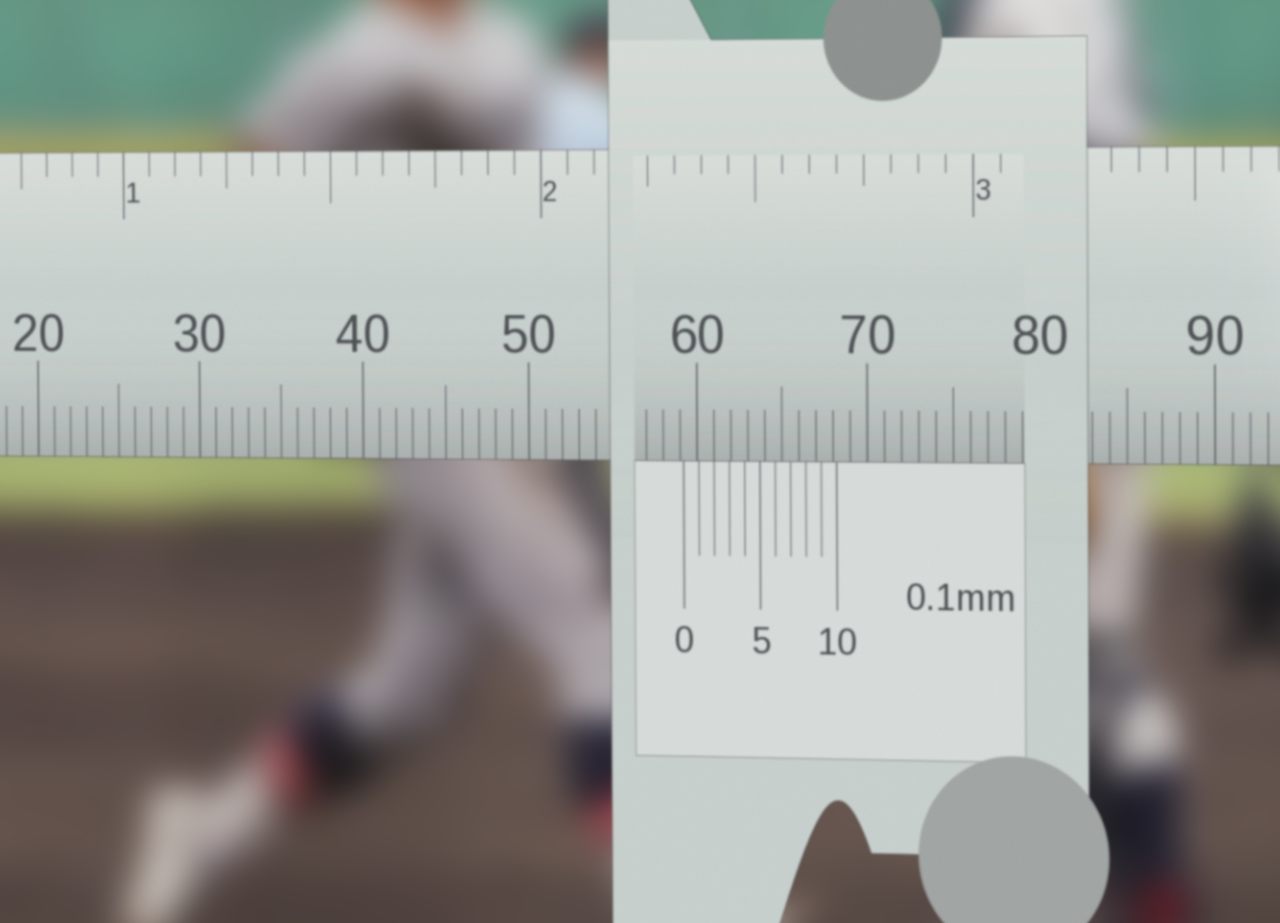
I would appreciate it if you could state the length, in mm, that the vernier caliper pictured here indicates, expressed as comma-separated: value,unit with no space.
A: 59.2,mm
